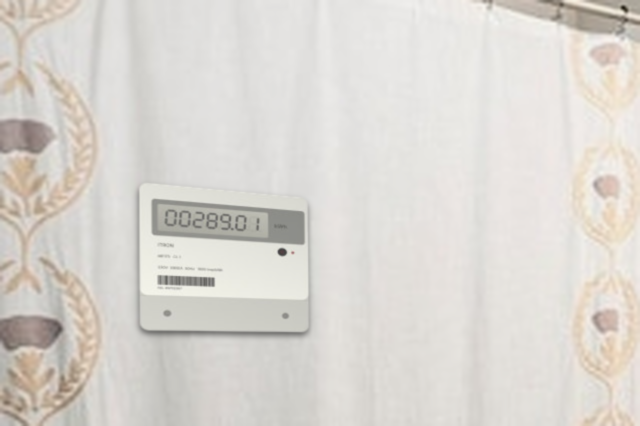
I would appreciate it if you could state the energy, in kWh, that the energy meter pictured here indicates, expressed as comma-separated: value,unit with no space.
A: 289.01,kWh
